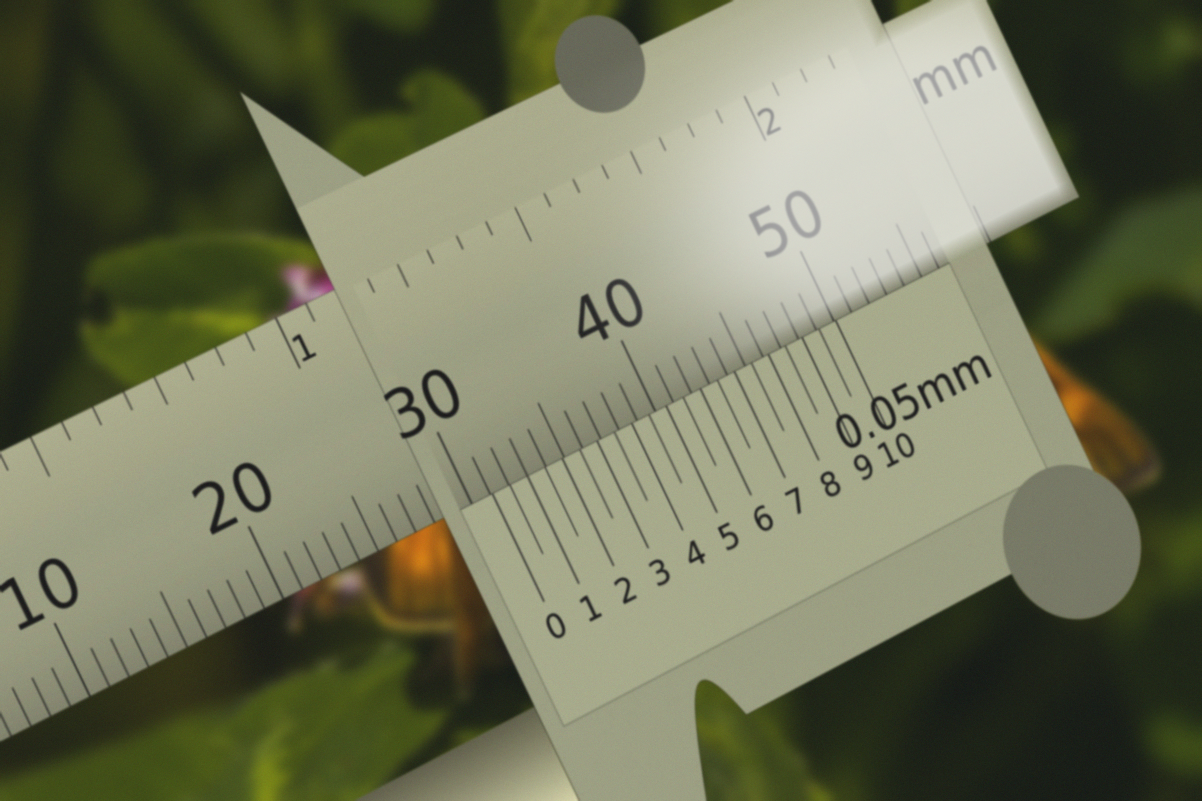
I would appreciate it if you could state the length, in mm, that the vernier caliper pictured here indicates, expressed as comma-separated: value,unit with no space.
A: 31.1,mm
